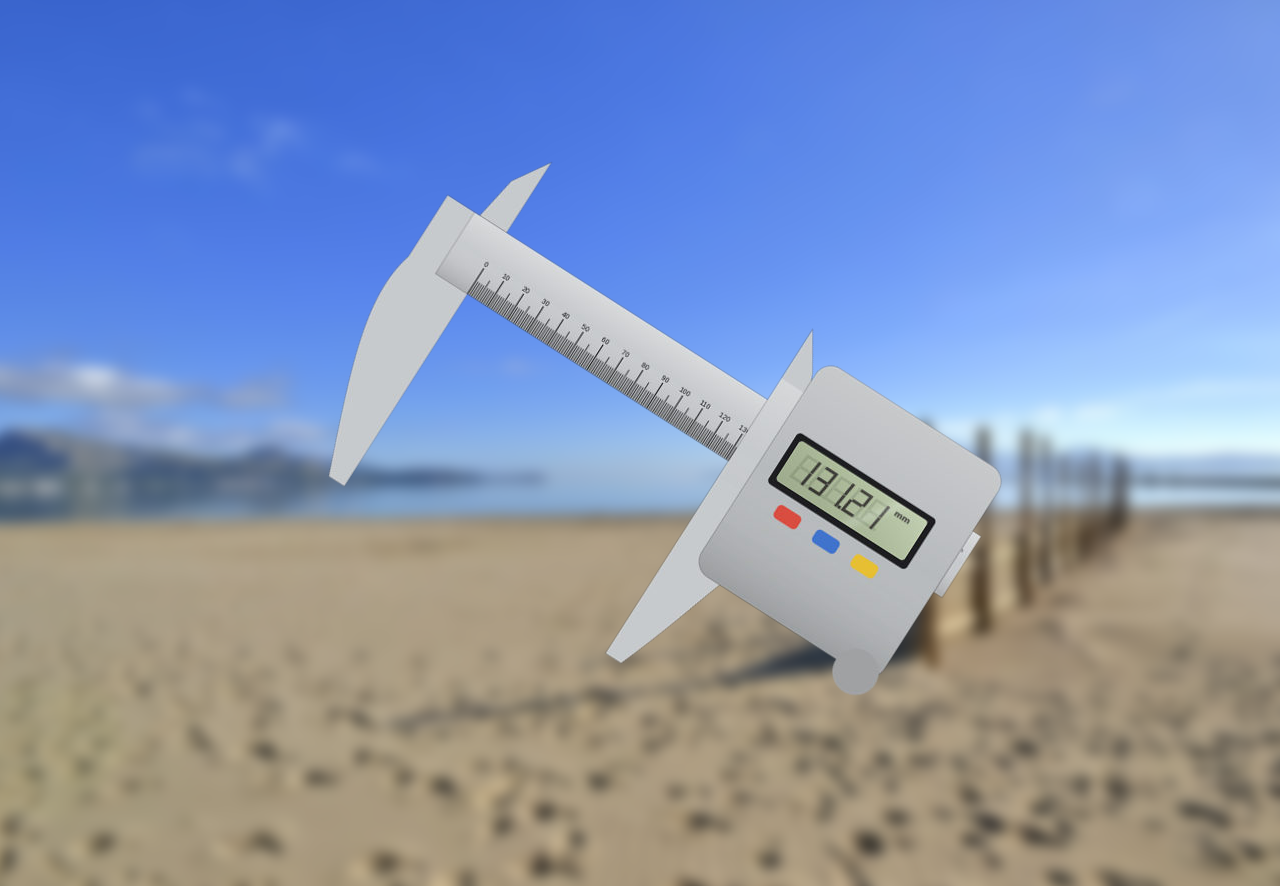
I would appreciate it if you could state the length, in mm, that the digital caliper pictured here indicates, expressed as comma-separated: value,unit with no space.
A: 131.21,mm
